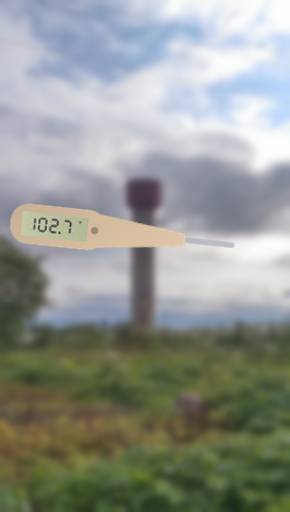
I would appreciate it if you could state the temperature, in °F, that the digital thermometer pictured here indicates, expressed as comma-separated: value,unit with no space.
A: 102.7,°F
